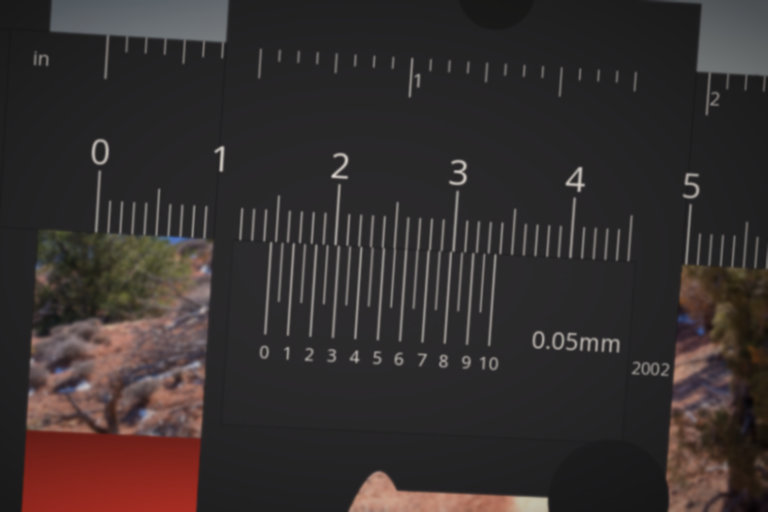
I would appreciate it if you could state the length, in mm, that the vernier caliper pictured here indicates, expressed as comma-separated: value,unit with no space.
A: 14.6,mm
